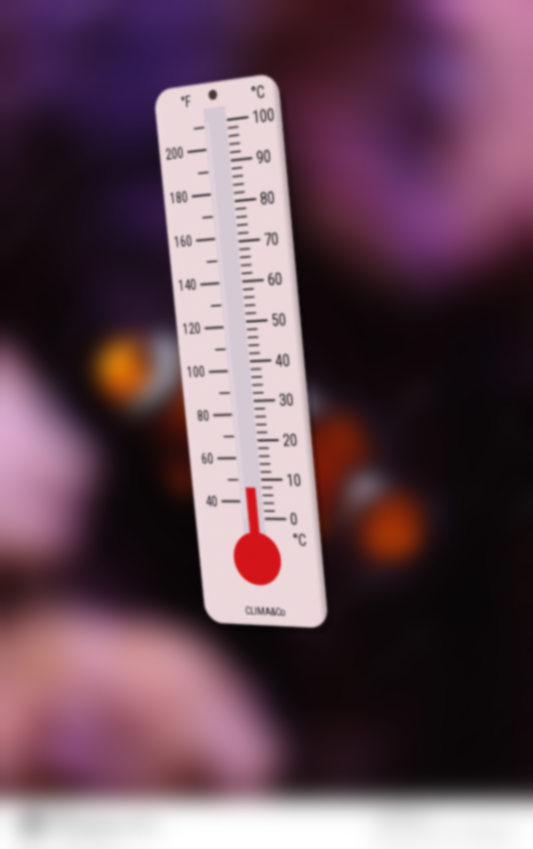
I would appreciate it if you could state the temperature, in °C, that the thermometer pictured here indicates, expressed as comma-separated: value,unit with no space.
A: 8,°C
